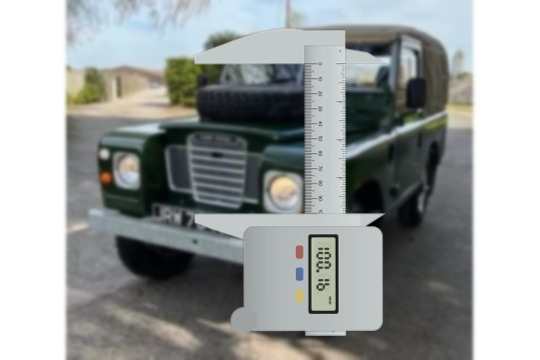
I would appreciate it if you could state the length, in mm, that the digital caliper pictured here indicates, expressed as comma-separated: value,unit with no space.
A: 100.16,mm
